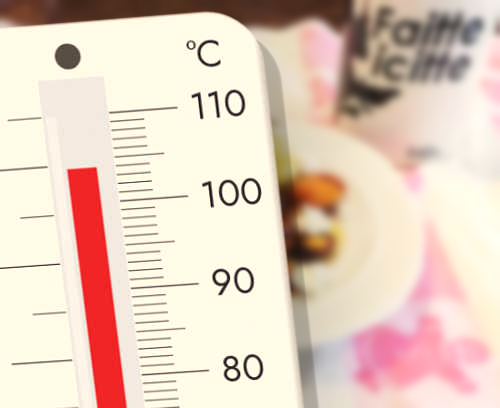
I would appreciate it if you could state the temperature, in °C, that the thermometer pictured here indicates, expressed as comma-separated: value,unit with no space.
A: 104,°C
